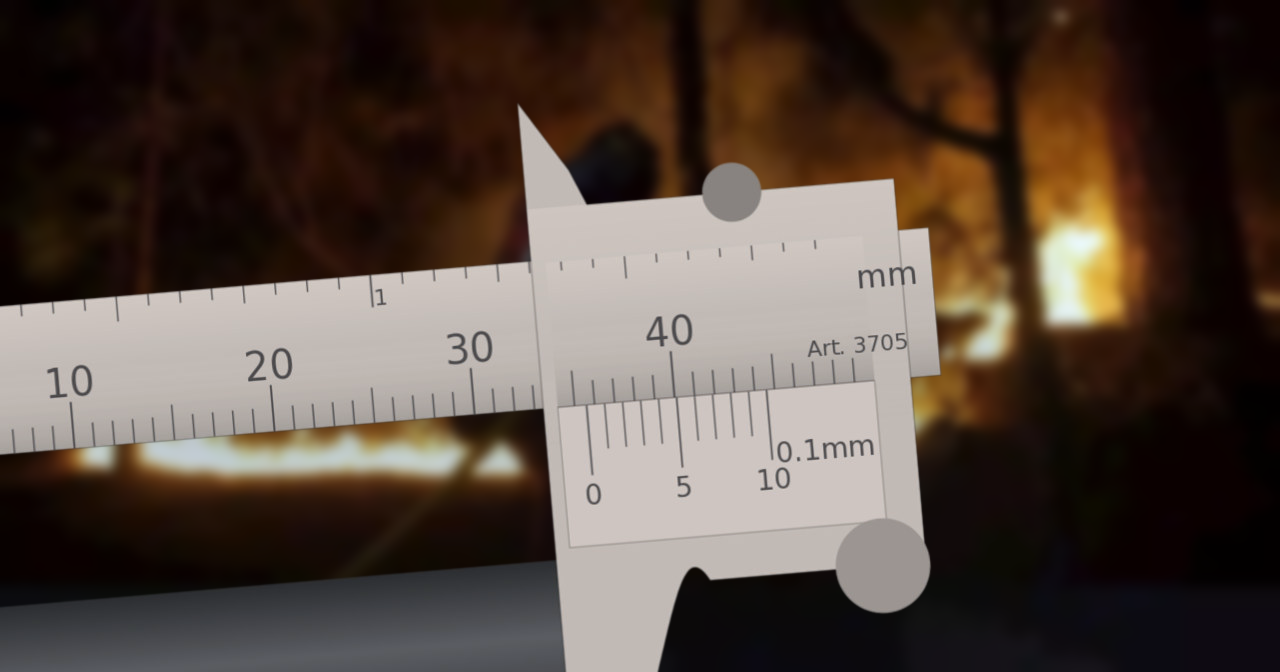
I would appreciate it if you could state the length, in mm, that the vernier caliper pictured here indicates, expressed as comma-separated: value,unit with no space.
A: 35.6,mm
